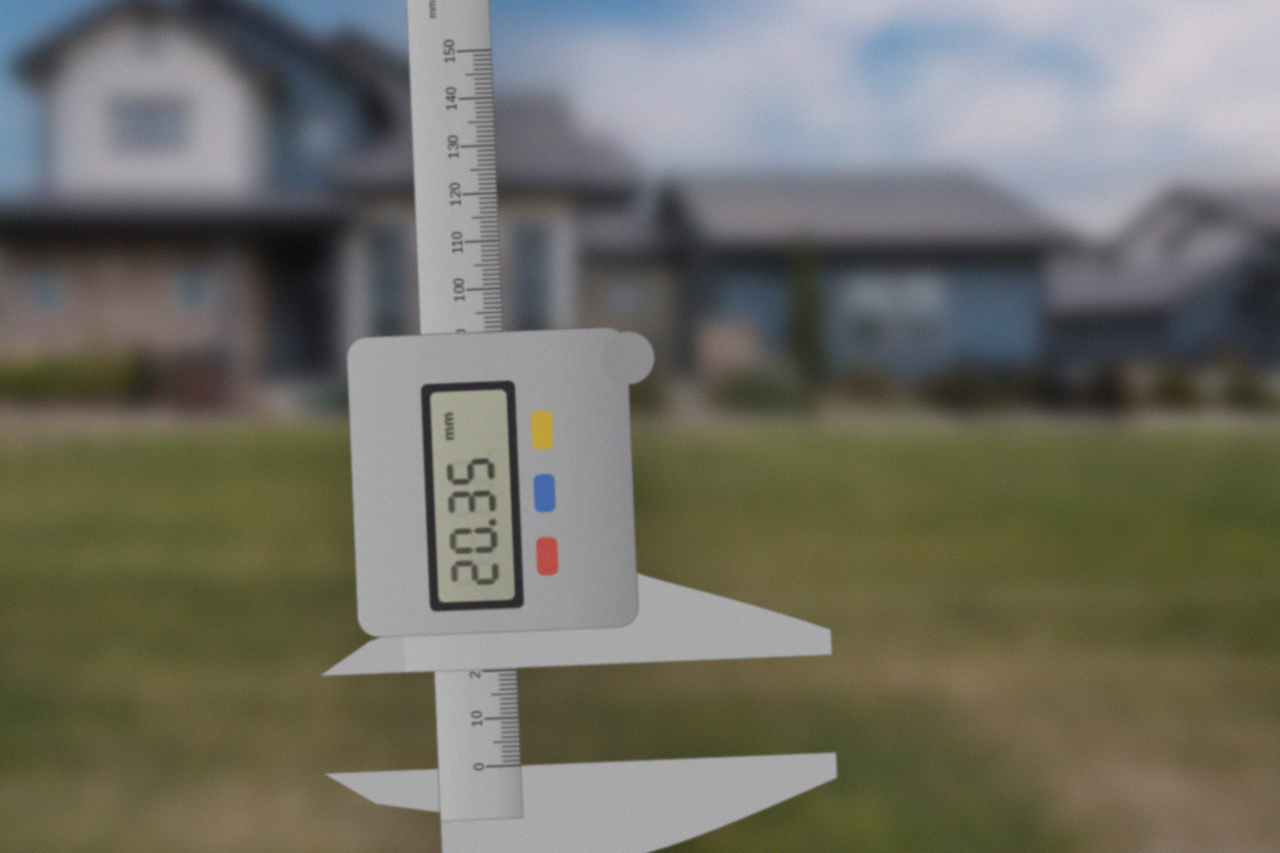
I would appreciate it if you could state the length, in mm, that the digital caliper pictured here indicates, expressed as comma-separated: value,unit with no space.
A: 20.35,mm
